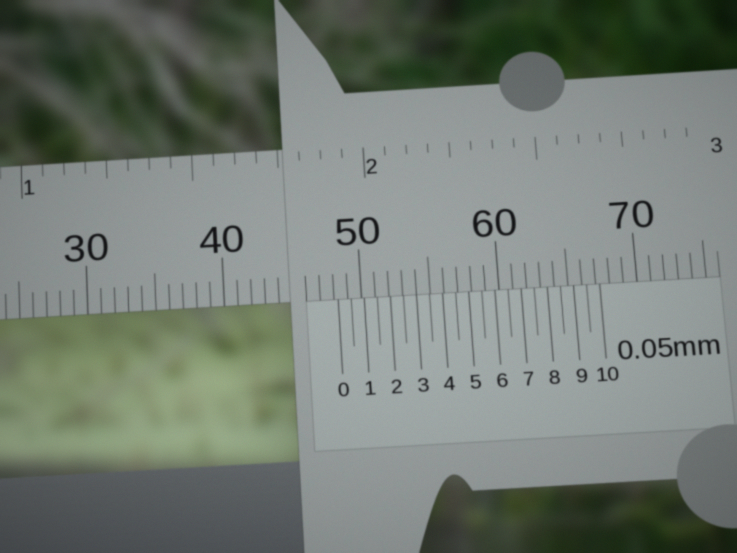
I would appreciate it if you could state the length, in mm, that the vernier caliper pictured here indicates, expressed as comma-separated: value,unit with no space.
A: 48.3,mm
